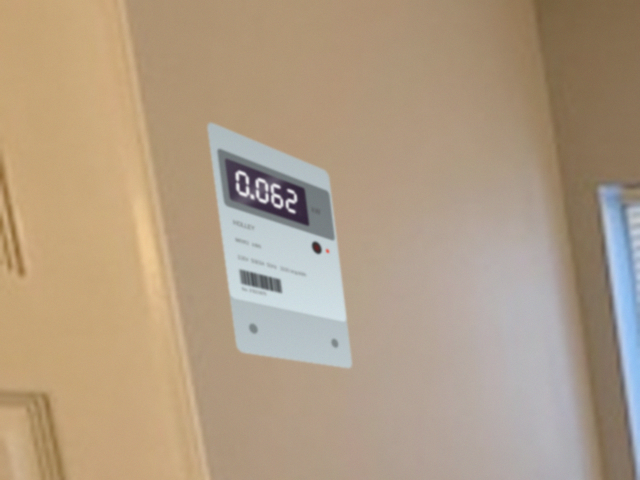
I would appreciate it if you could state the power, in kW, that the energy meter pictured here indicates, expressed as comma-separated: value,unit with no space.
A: 0.062,kW
